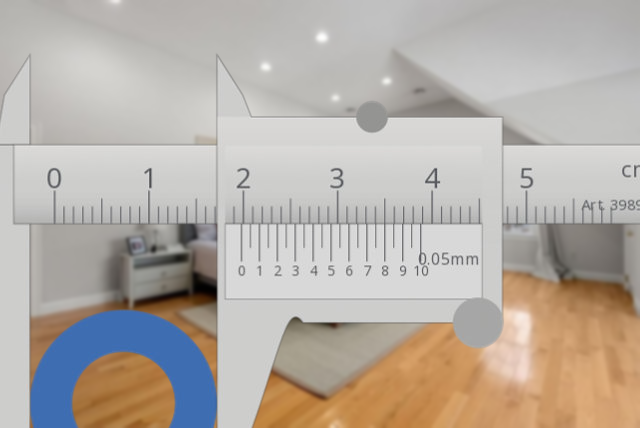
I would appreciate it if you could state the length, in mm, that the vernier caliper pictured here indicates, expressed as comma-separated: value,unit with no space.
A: 19.8,mm
